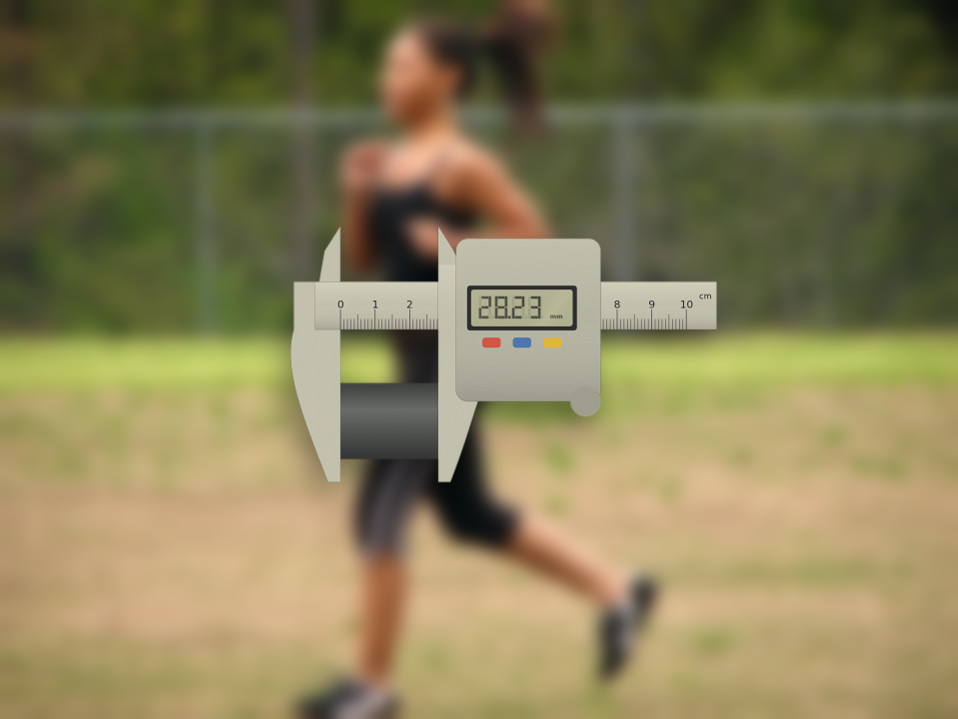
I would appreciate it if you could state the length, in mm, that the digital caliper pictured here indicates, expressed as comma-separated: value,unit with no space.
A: 28.23,mm
